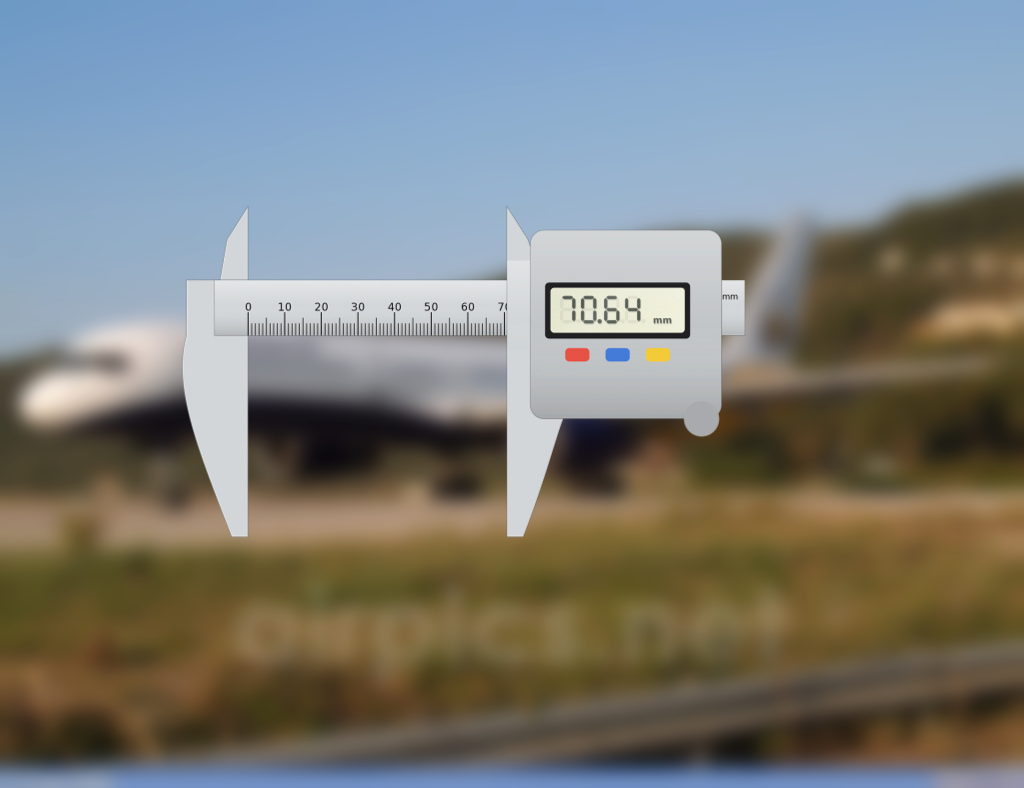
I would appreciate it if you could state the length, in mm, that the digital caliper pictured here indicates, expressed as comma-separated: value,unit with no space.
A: 70.64,mm
